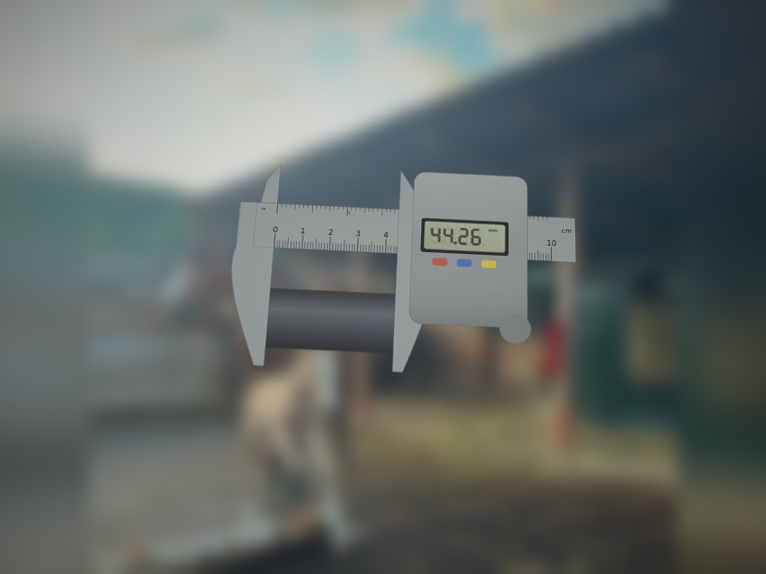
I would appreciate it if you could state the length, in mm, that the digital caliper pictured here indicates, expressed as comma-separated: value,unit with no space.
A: 44.26,mm
